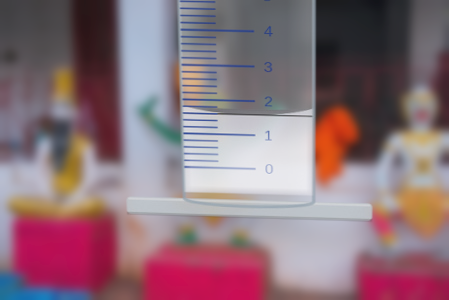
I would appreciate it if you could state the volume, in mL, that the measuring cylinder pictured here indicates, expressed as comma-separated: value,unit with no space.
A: 1.6,mL
